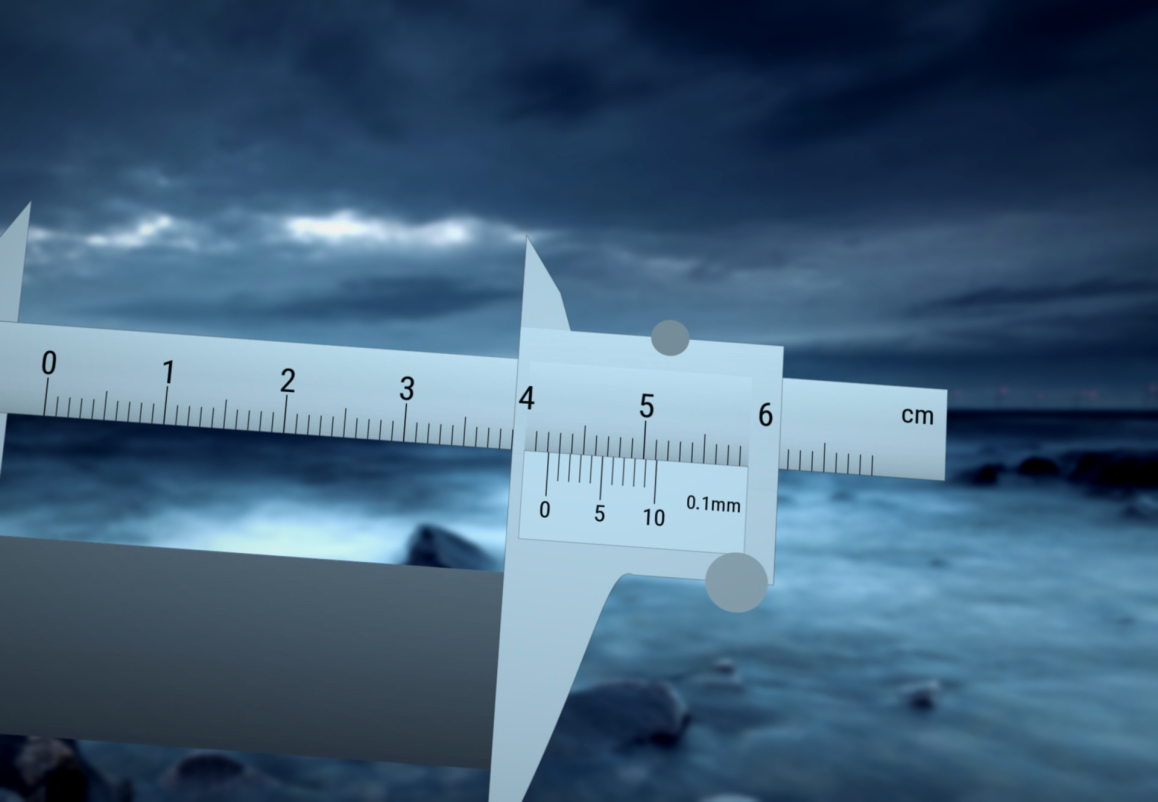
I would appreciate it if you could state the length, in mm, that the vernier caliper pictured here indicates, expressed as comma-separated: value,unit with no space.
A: 42.1,mm
